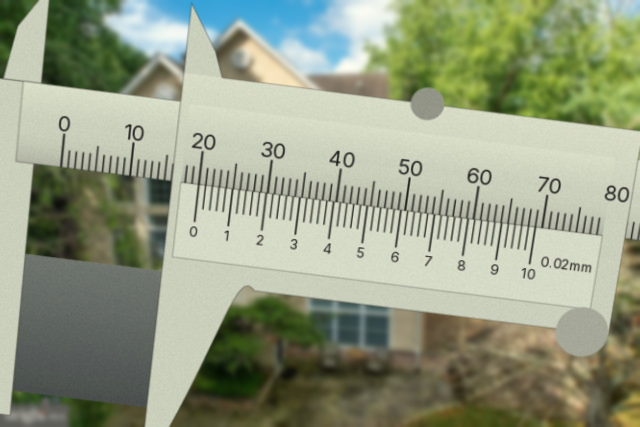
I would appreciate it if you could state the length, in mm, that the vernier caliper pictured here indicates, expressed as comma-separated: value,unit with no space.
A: 20.0,mm
